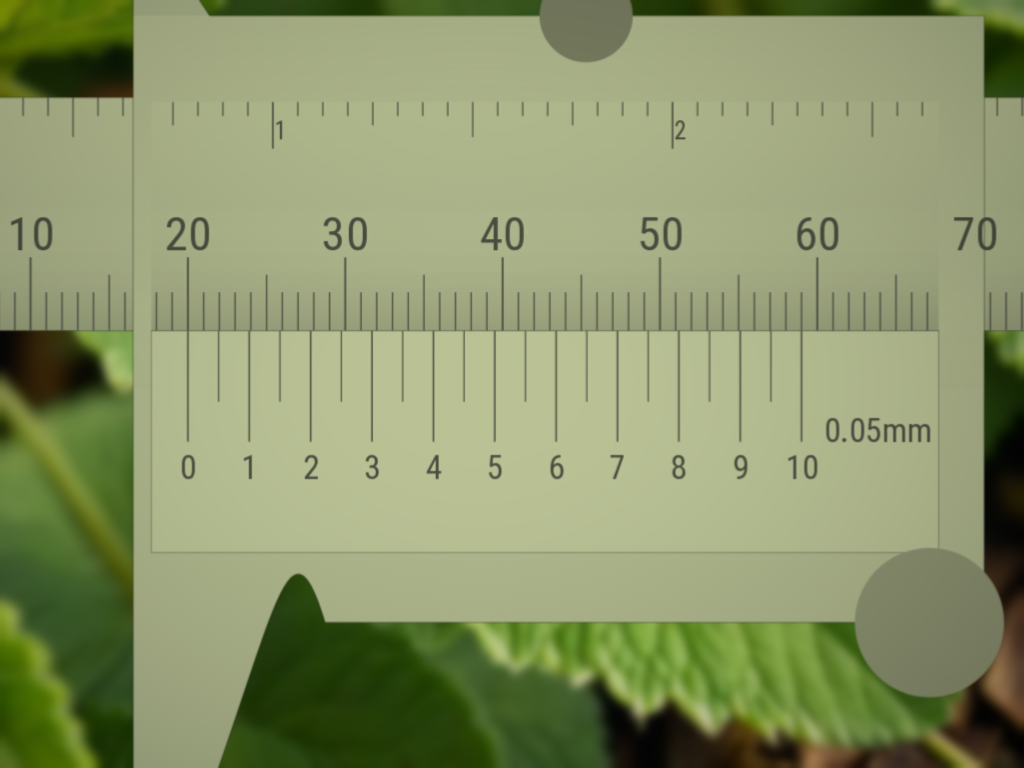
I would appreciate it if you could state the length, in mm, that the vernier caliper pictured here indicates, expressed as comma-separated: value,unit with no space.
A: 20.0,mm
